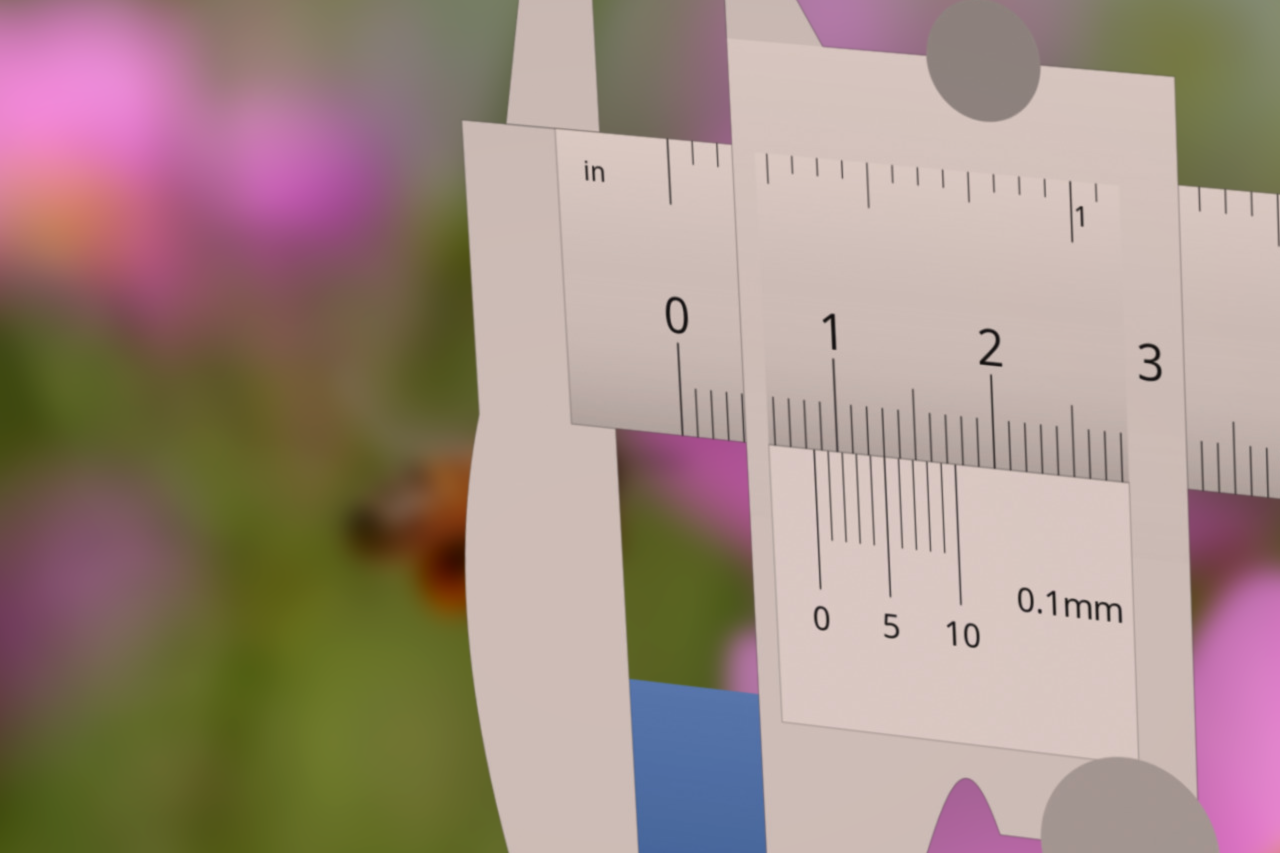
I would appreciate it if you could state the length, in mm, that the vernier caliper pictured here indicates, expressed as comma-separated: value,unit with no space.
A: 8.5,mm
